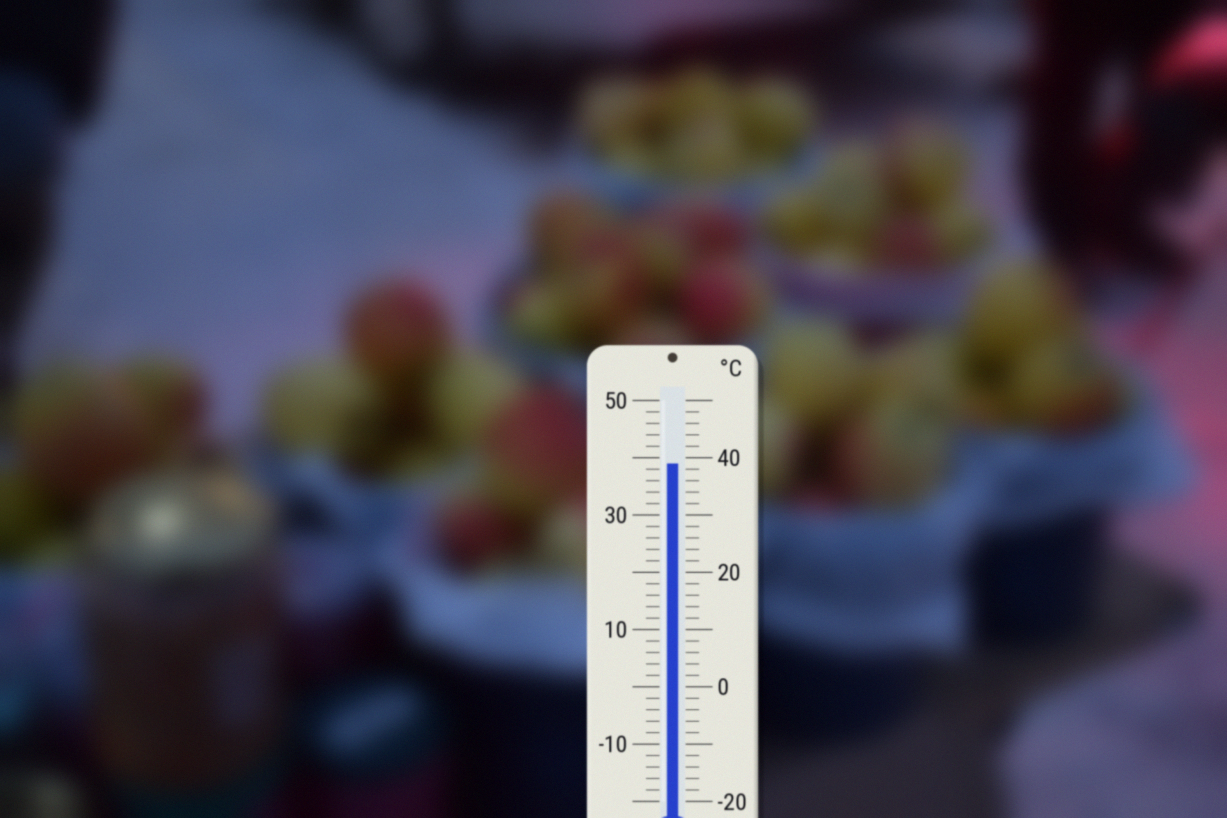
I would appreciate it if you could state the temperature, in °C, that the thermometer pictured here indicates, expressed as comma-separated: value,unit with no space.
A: 39,°C
